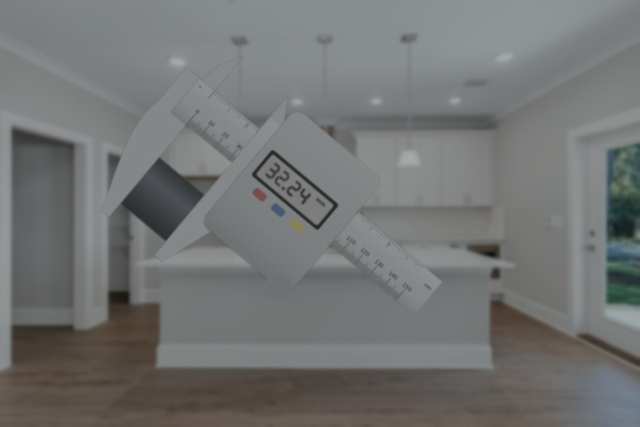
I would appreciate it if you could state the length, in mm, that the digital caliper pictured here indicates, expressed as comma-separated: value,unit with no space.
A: 32.24,mm
